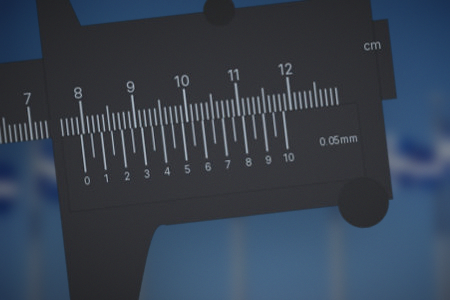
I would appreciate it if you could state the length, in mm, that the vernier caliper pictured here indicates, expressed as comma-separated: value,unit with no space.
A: 79.5,mm
